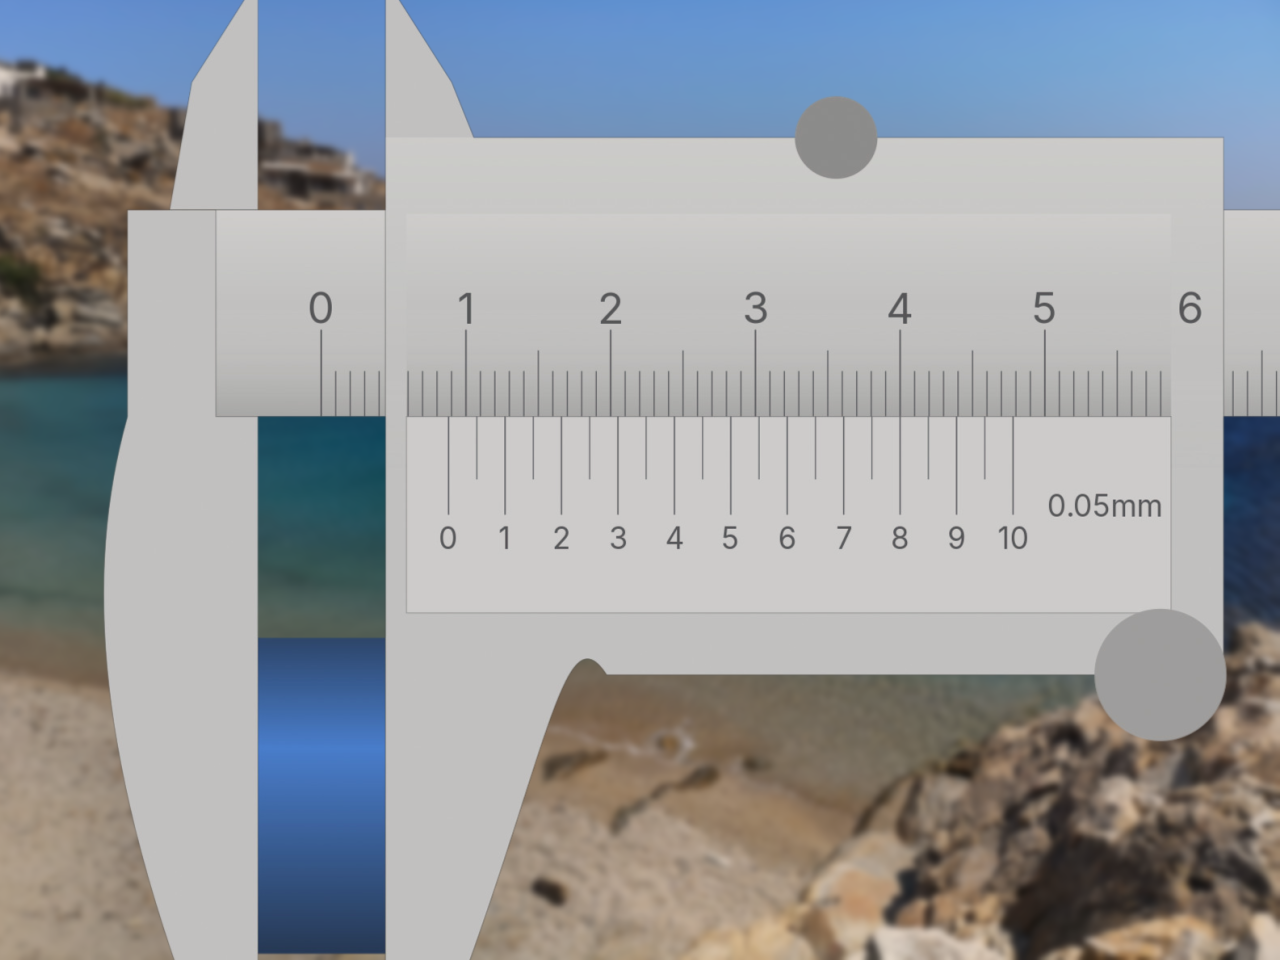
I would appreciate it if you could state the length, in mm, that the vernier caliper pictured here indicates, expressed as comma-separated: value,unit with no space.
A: 8.8,mm
